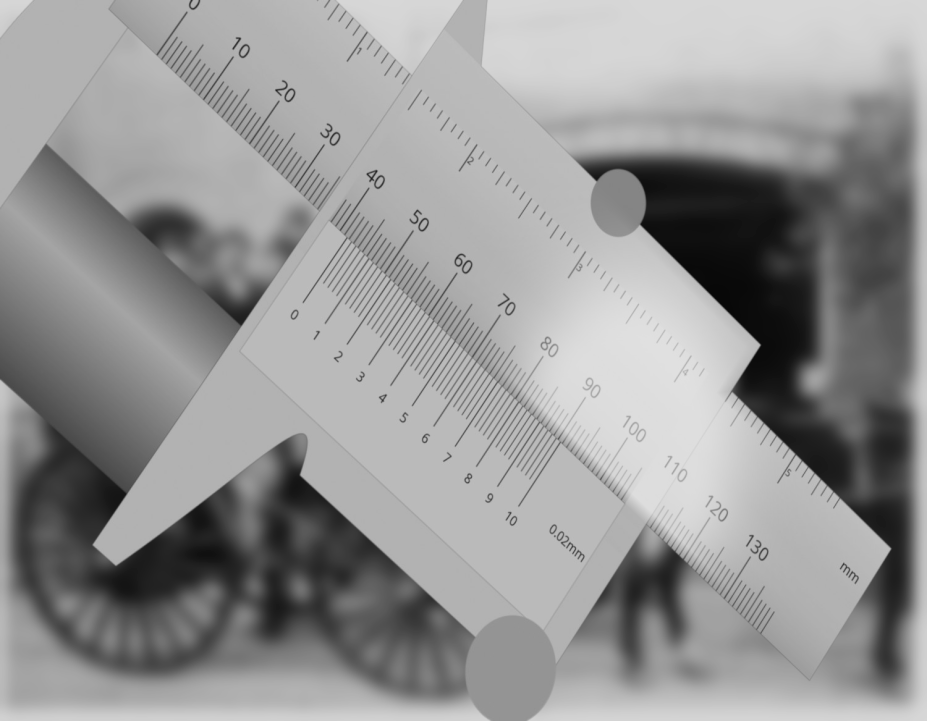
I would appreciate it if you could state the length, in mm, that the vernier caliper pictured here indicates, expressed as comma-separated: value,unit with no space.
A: 41.6,mm
